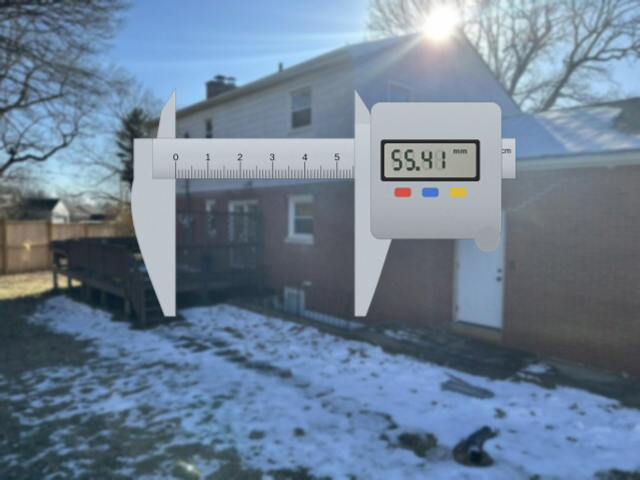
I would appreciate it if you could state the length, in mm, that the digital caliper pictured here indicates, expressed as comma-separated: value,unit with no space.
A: 55.41,mm
